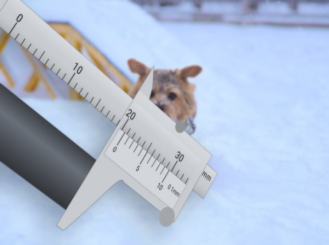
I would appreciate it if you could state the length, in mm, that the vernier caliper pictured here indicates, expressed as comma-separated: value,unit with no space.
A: 20.6,mm
